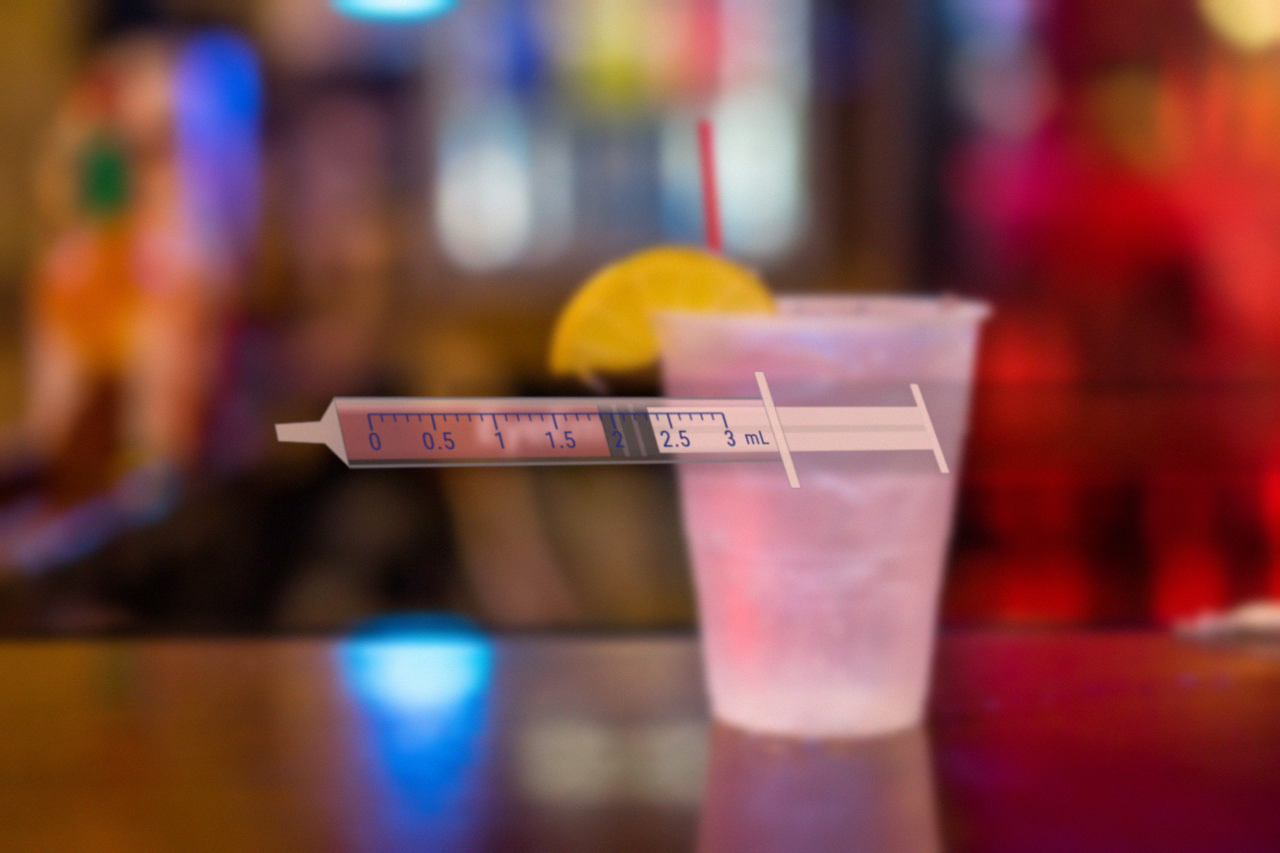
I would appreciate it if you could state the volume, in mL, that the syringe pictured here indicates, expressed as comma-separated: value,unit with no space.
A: 1.9,mL
